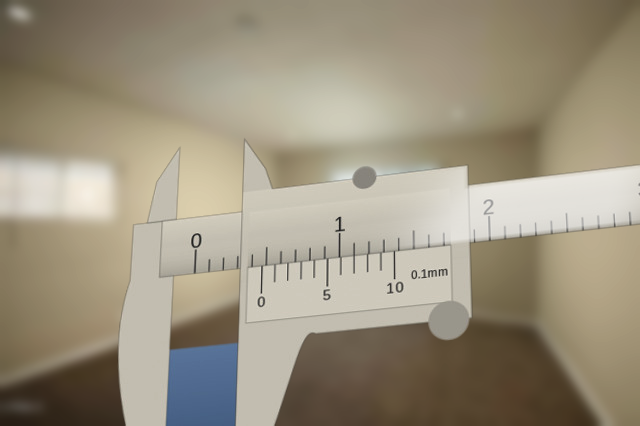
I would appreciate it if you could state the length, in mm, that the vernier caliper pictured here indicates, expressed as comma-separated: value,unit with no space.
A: 4.7,mm
